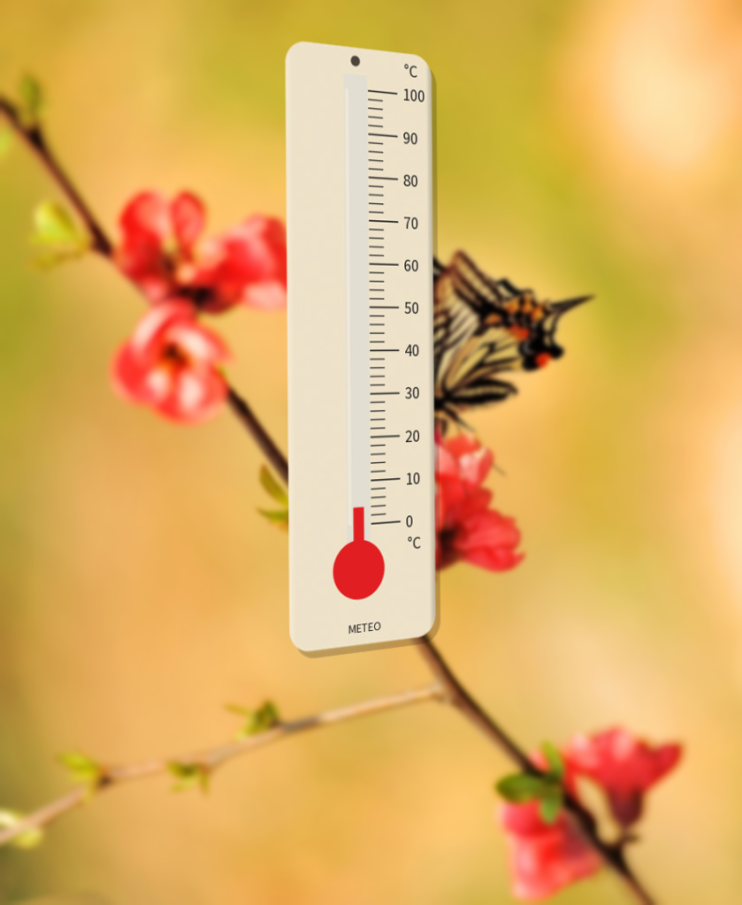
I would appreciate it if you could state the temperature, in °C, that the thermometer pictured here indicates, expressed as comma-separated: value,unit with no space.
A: 4,°C
